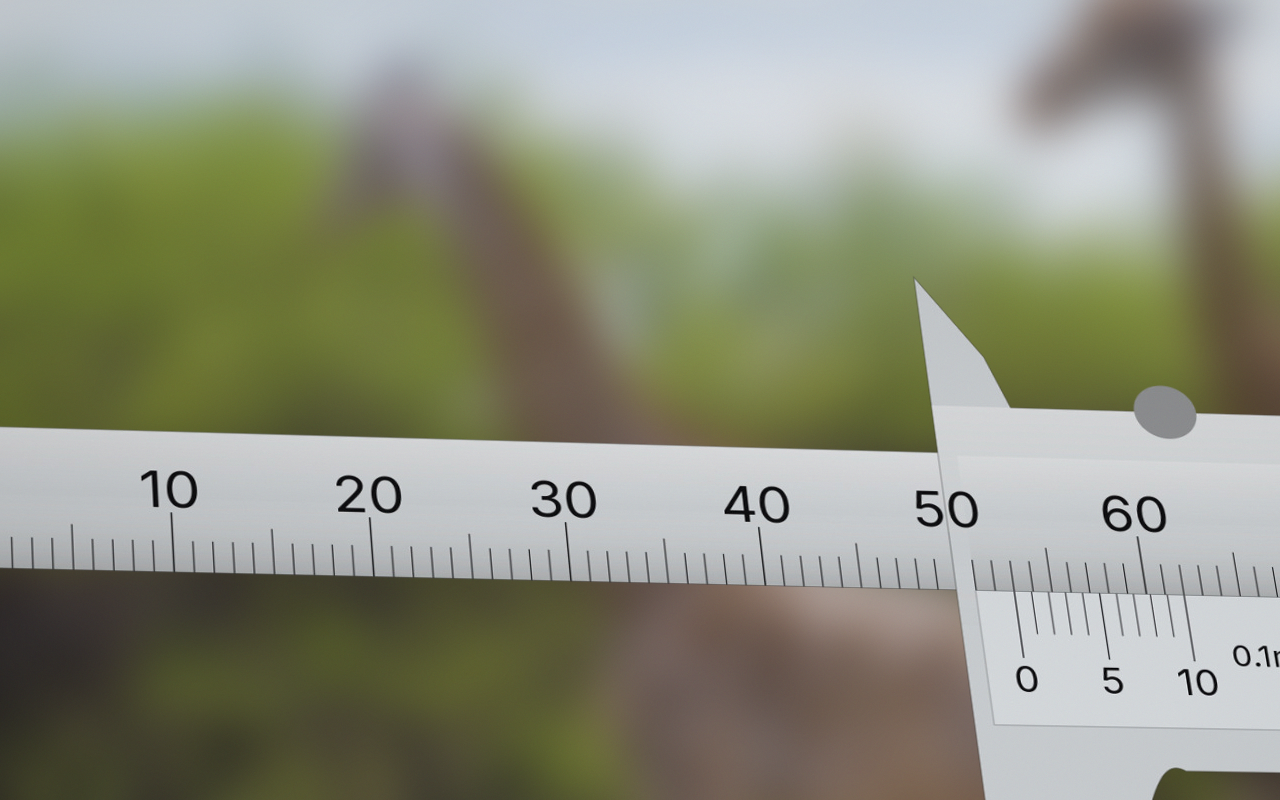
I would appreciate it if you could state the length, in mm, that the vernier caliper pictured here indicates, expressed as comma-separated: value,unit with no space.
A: 53.0,mm
